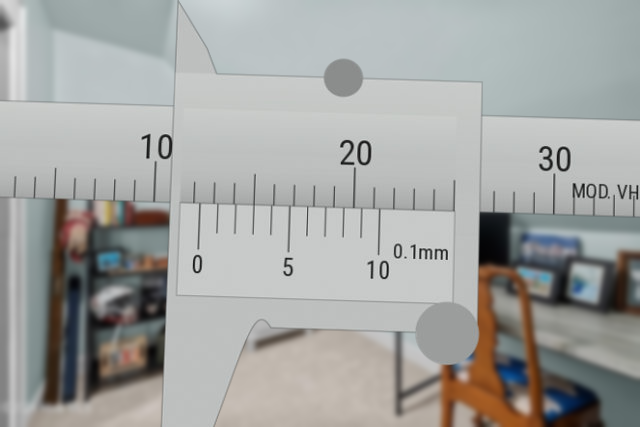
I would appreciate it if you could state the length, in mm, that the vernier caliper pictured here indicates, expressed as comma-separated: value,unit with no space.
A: 12.3,mm
